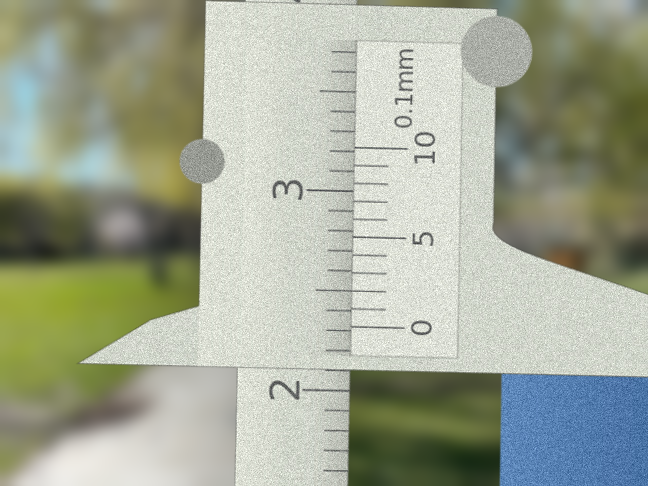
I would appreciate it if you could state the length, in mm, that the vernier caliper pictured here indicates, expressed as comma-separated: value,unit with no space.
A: 23.2,mm
